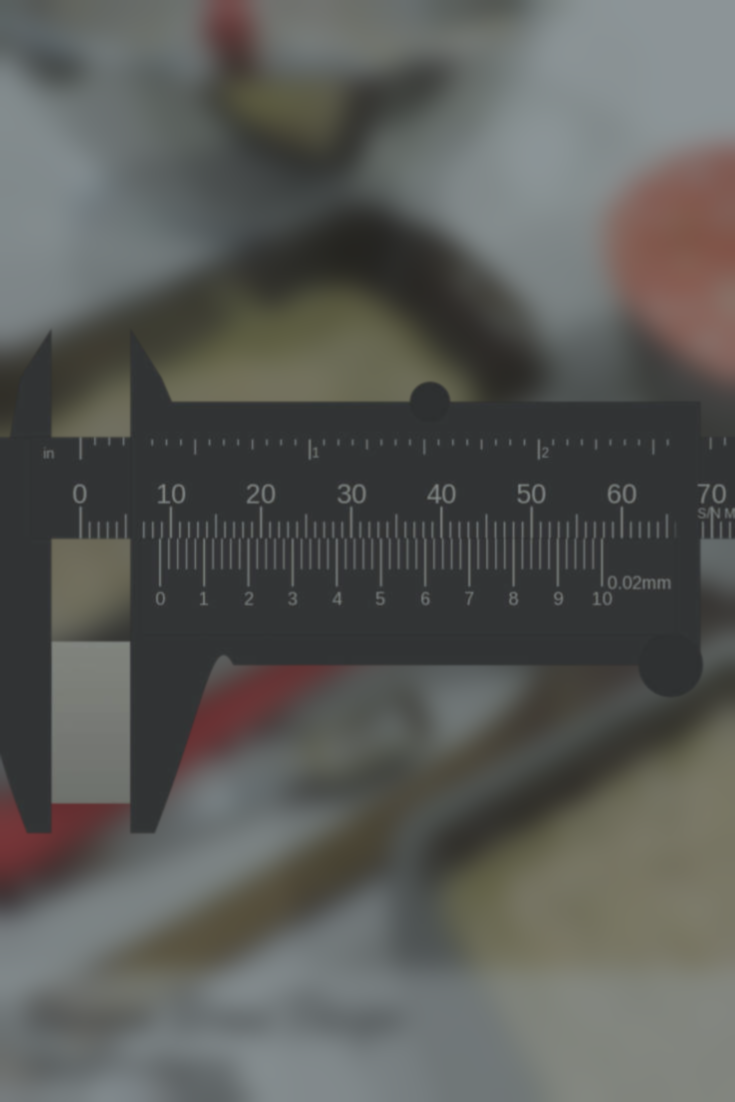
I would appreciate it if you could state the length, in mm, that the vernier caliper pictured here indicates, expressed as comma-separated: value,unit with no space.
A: 8.8,mm
